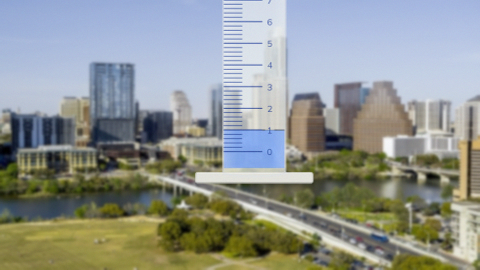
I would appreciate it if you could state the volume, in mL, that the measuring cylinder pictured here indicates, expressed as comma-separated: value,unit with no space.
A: 1,mL
